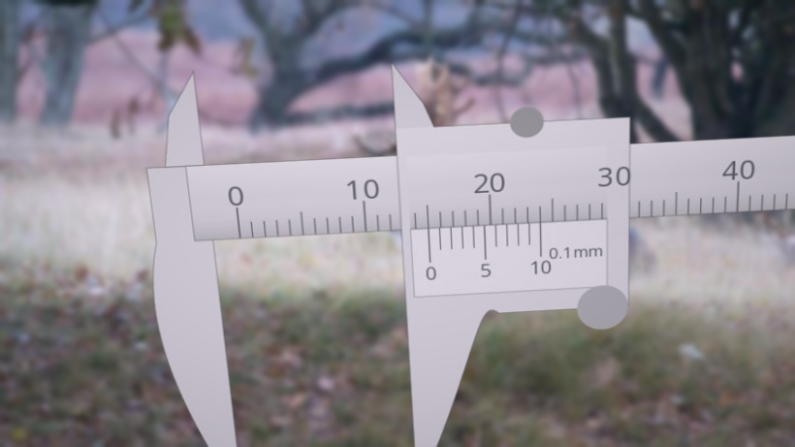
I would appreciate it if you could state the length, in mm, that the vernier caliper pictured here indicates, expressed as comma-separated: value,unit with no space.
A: 15.0,mm
